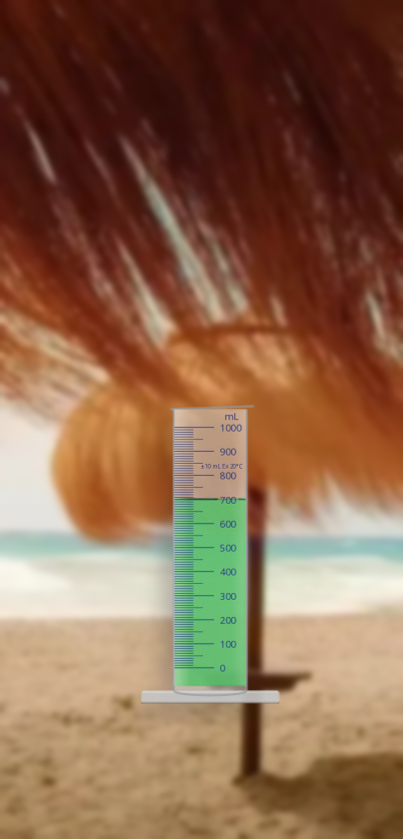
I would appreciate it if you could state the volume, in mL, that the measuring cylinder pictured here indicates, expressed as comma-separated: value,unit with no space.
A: 700,mL
